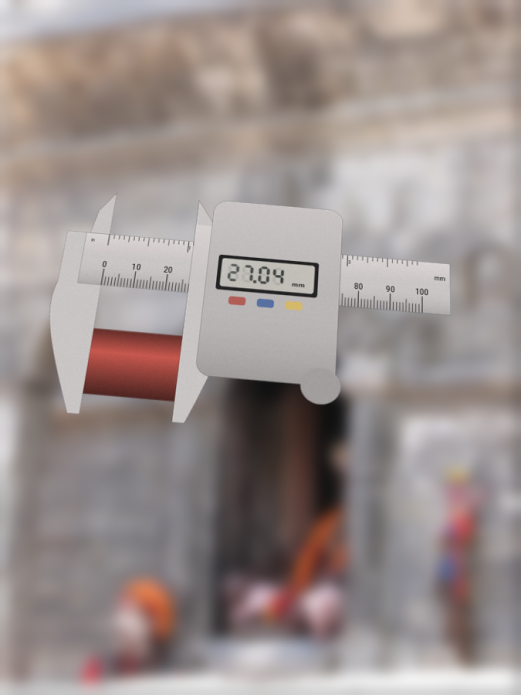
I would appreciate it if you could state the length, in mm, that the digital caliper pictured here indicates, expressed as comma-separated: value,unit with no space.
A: 27.04,mm
